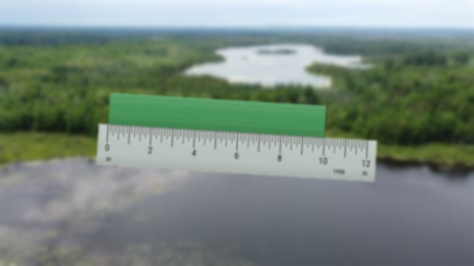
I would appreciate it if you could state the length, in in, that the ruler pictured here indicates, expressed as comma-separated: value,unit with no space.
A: 10,in
